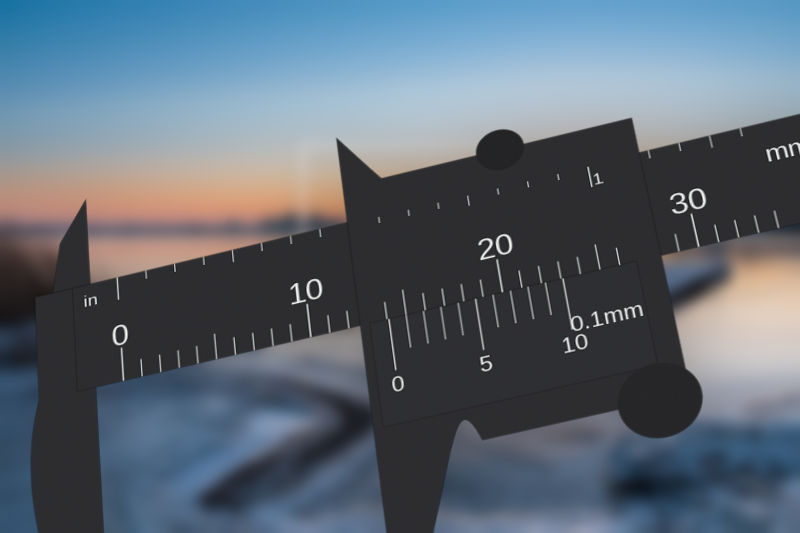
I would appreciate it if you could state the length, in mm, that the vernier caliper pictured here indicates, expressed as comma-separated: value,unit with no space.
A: 14.1,mm
